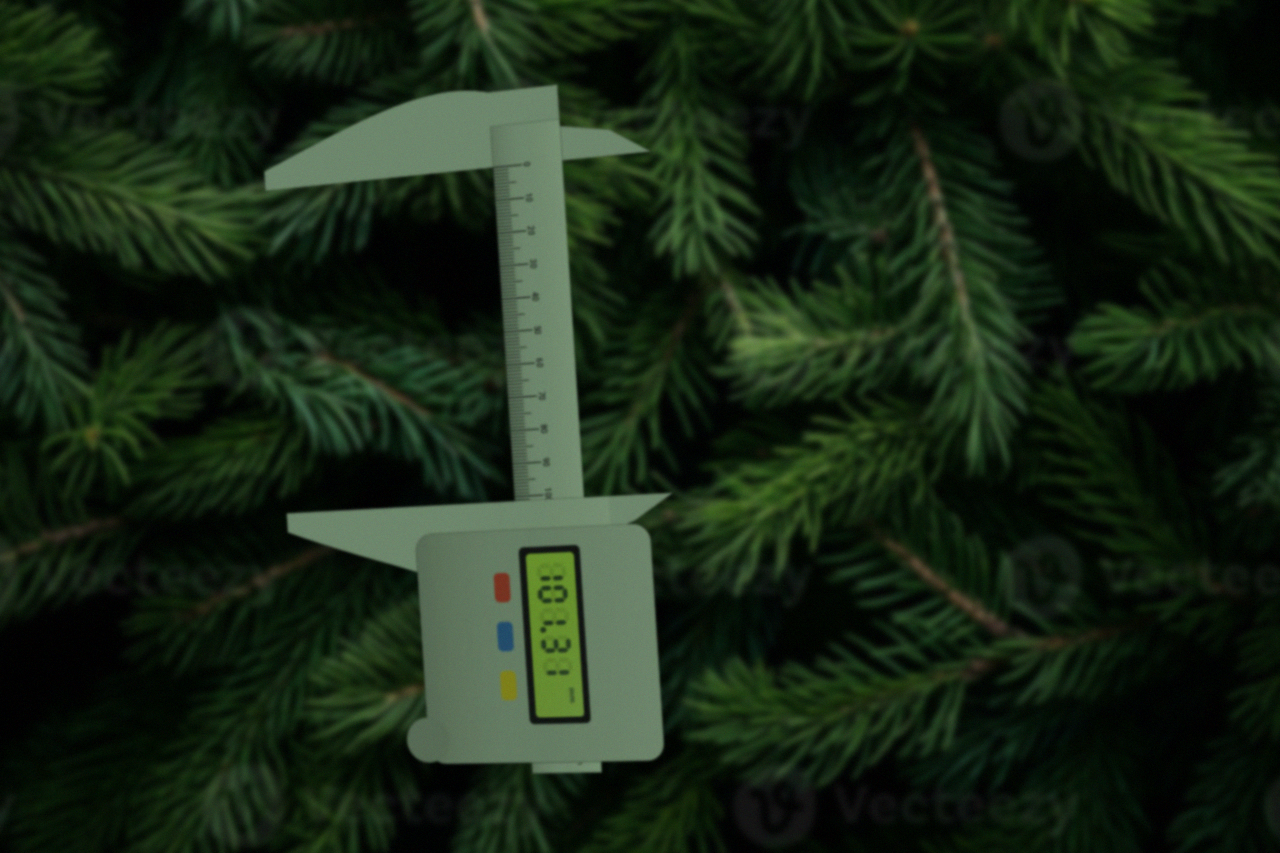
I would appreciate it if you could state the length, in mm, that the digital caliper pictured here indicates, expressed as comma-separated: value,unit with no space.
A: 101.31,mm
